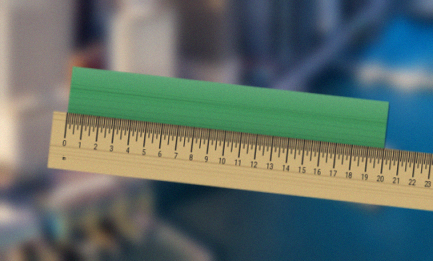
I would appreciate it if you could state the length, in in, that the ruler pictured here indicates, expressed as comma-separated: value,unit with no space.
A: 20,in
